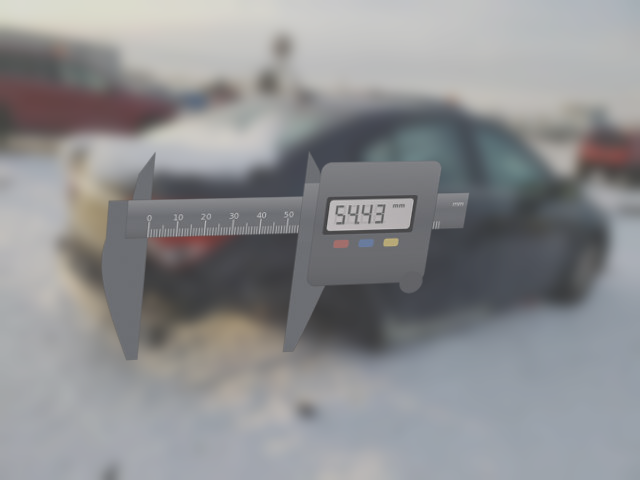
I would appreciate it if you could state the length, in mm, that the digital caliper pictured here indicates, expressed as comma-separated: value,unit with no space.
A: 54.43,mm
